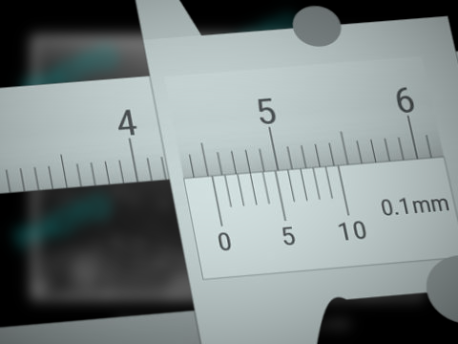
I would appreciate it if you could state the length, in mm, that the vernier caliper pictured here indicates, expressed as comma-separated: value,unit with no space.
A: 45.3,mm
